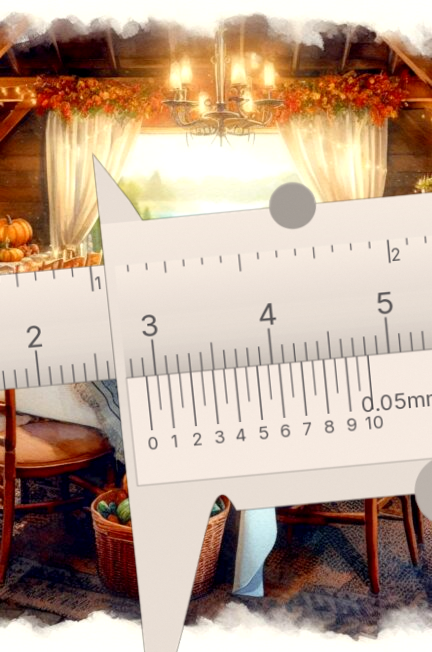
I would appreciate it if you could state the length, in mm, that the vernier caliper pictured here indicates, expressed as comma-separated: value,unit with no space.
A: 29.2,mm
